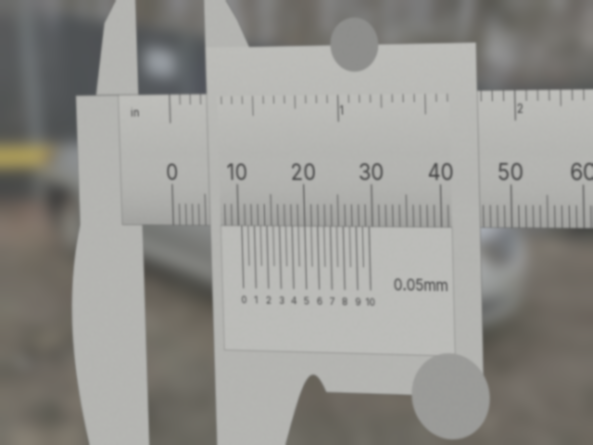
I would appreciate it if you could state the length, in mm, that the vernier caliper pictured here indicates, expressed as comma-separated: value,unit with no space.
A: 10.5,mm
